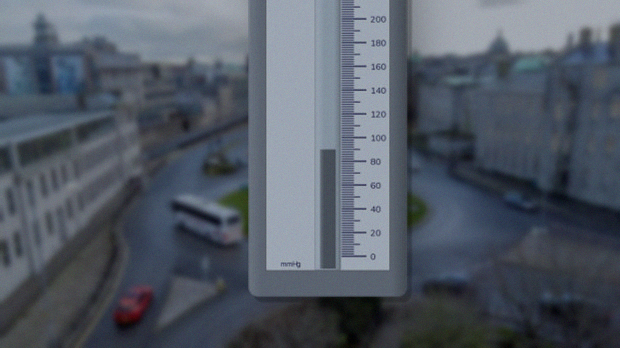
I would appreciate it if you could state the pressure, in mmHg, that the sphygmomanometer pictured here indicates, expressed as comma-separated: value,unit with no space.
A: 90,mmHg
